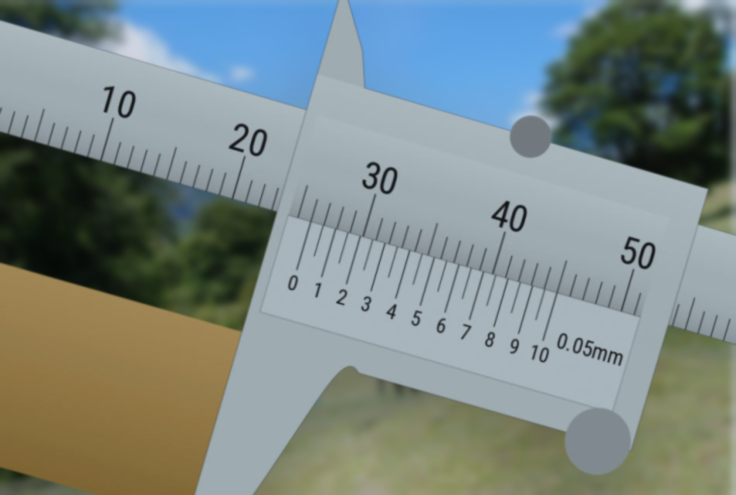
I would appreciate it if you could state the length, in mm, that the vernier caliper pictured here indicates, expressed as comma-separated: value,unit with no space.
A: 26.0,mm
